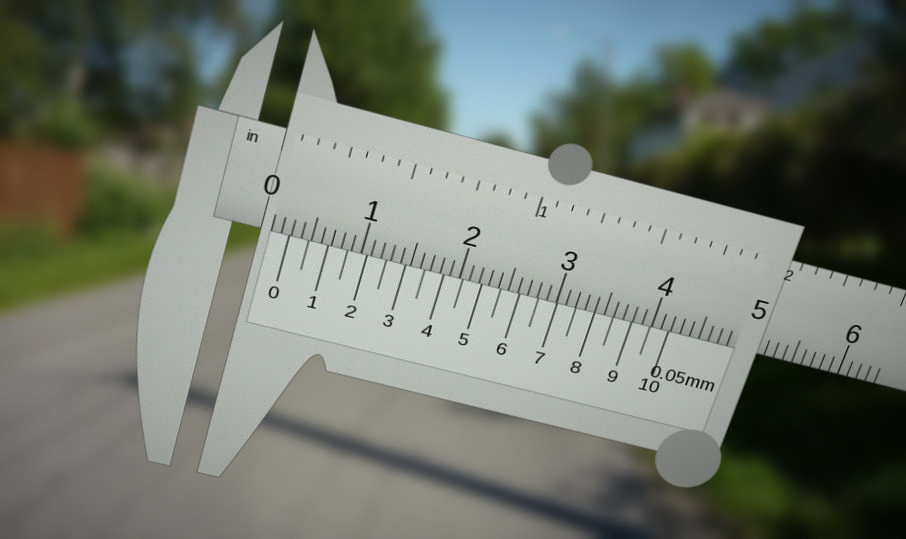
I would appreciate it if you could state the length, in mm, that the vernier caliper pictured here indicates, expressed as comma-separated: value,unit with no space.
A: 2.8,mm
